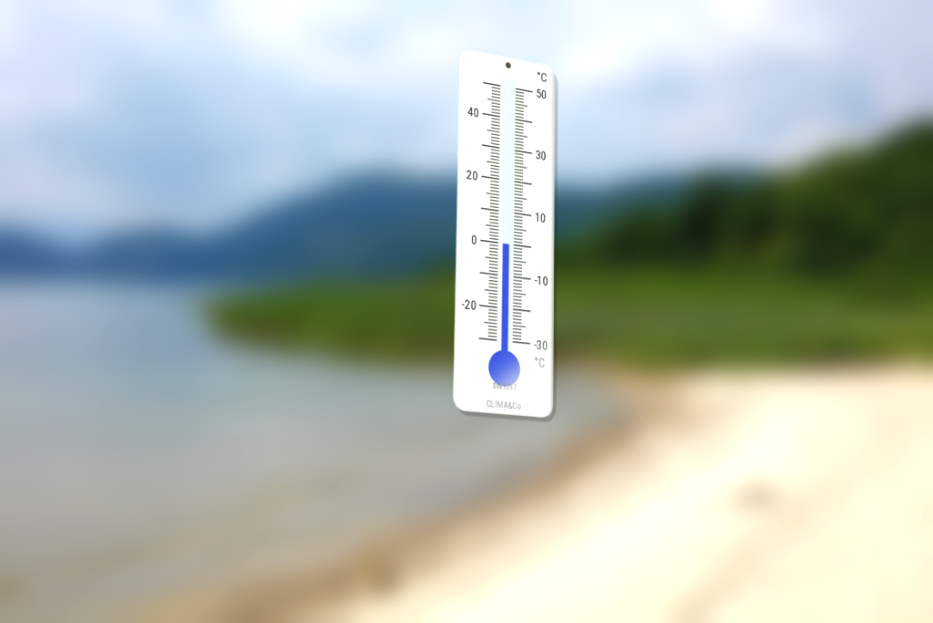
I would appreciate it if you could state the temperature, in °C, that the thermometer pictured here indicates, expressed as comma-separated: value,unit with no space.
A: 0,°C
